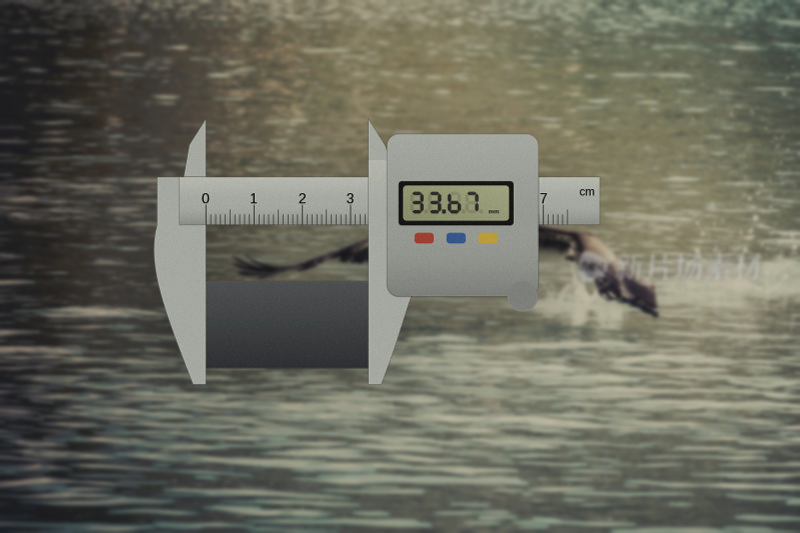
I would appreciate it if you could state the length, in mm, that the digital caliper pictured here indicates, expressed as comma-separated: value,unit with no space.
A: 33.67,mm
